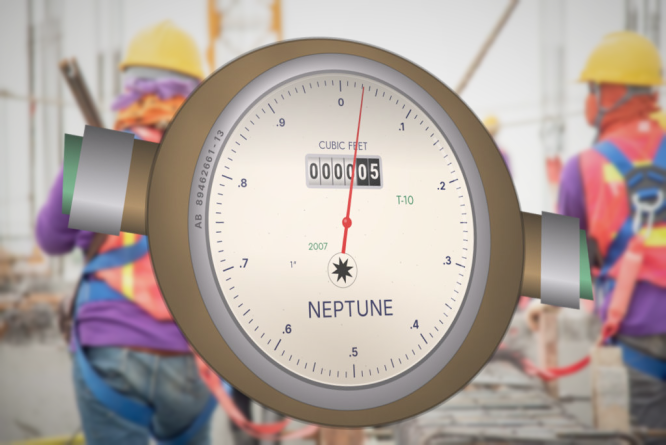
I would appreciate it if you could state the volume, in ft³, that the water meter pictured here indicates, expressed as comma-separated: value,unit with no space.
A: 5.03,ft³
